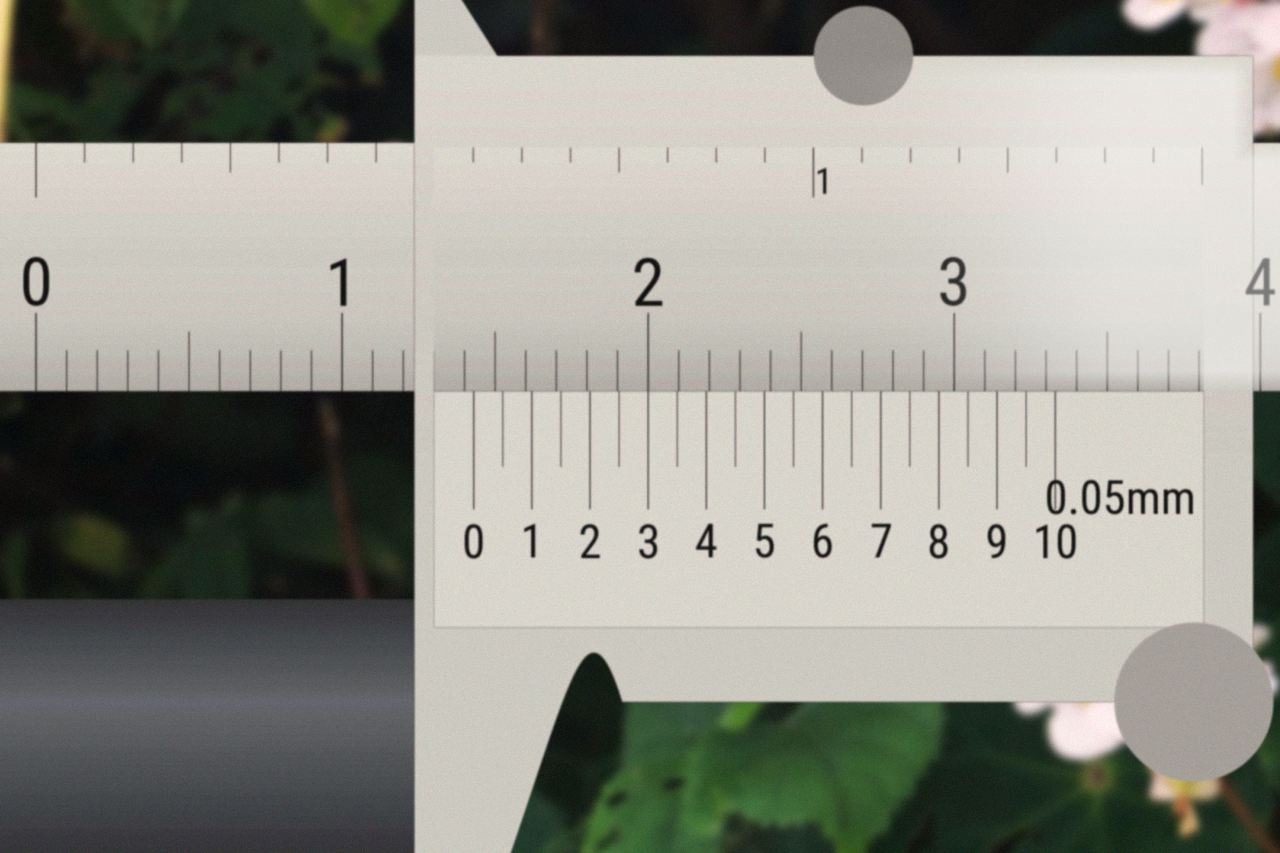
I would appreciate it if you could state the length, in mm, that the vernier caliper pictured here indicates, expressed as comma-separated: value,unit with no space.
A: 14.30,mm
